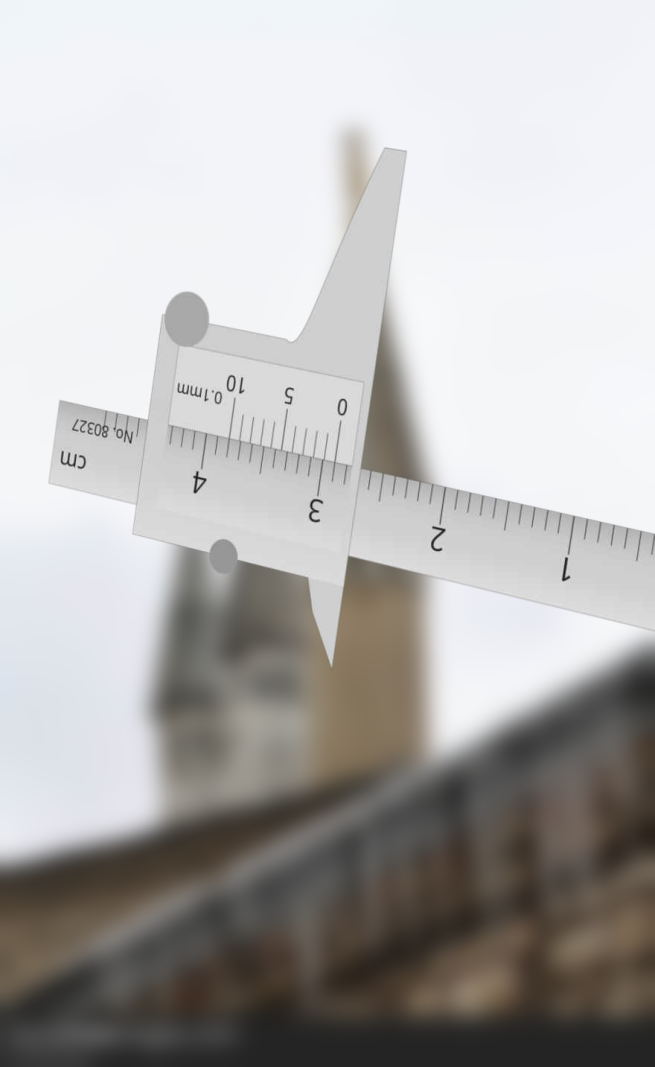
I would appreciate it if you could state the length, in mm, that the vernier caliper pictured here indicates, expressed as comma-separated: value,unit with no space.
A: 29.0,mm
